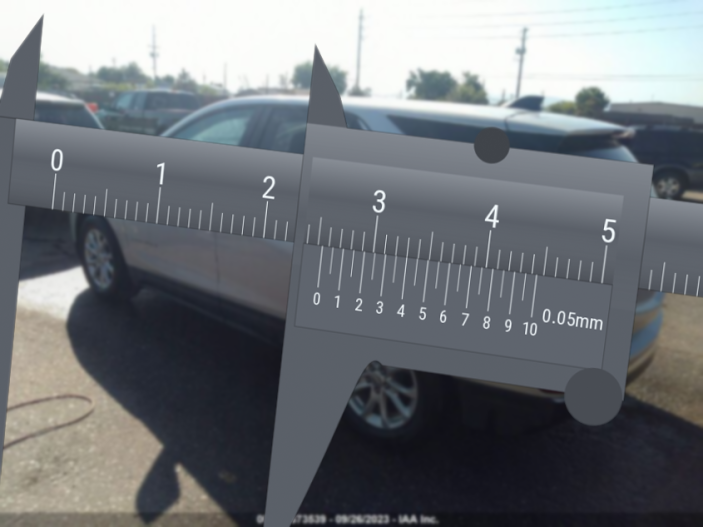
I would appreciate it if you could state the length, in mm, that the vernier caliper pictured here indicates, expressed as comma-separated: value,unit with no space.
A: 25.4,mm
